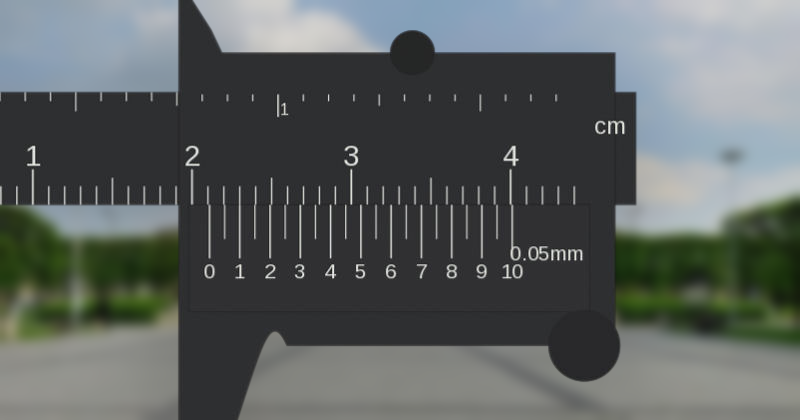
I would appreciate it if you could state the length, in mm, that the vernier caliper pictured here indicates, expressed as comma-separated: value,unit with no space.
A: 21.1,mm
